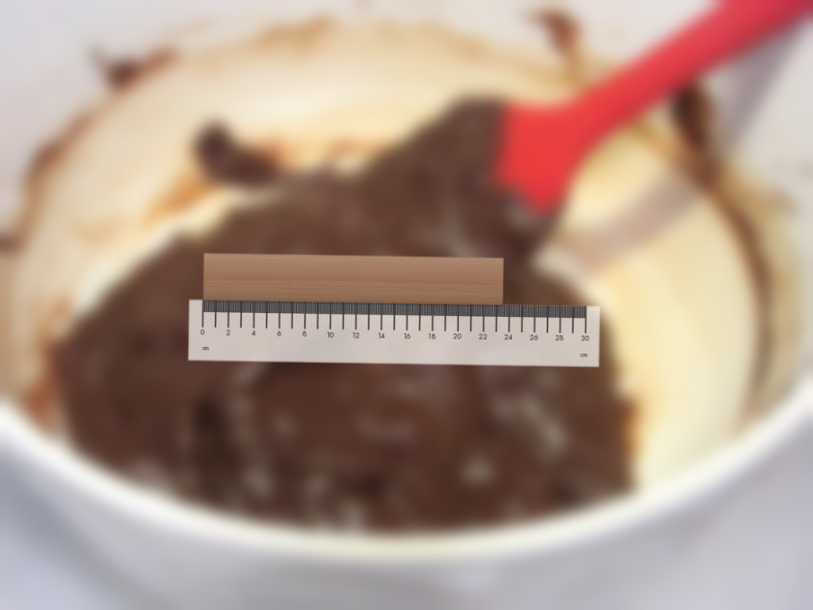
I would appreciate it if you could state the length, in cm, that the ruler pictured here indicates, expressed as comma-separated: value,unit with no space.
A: 23.5,cm
